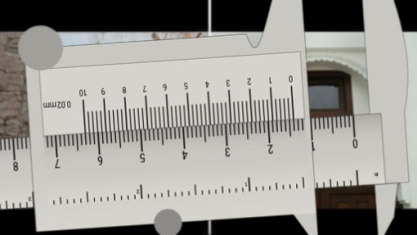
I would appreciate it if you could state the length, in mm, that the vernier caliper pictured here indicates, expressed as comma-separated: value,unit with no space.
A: 14.0,mm
